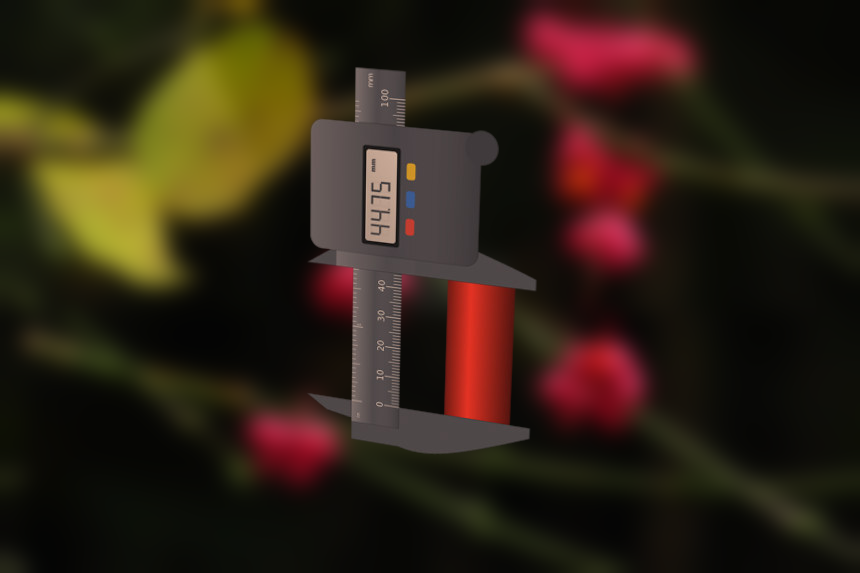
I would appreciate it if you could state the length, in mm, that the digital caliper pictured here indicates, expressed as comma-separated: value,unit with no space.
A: 44.75,mm
